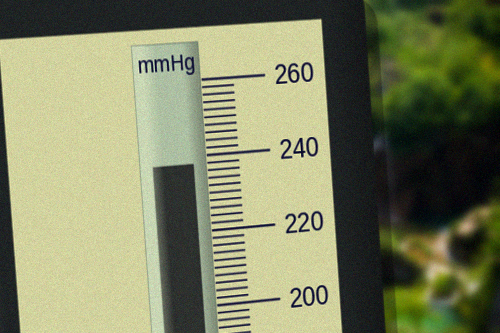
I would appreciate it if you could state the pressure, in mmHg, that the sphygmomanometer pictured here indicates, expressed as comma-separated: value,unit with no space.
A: 238,mmHg
